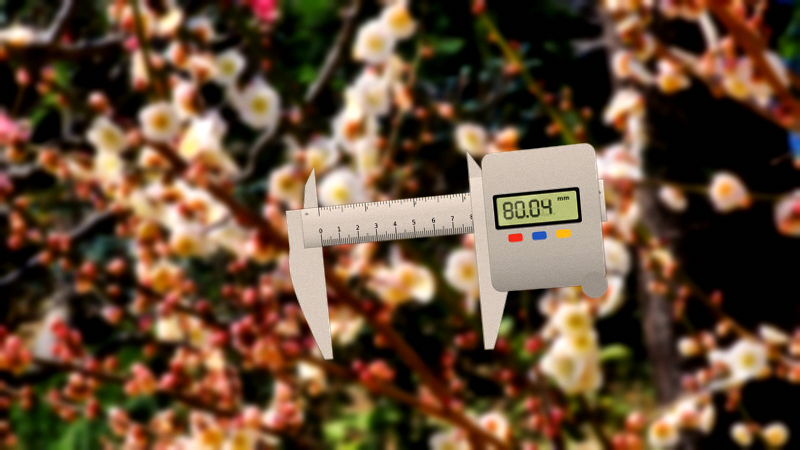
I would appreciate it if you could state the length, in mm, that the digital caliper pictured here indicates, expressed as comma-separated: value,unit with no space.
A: 80.04,mm
